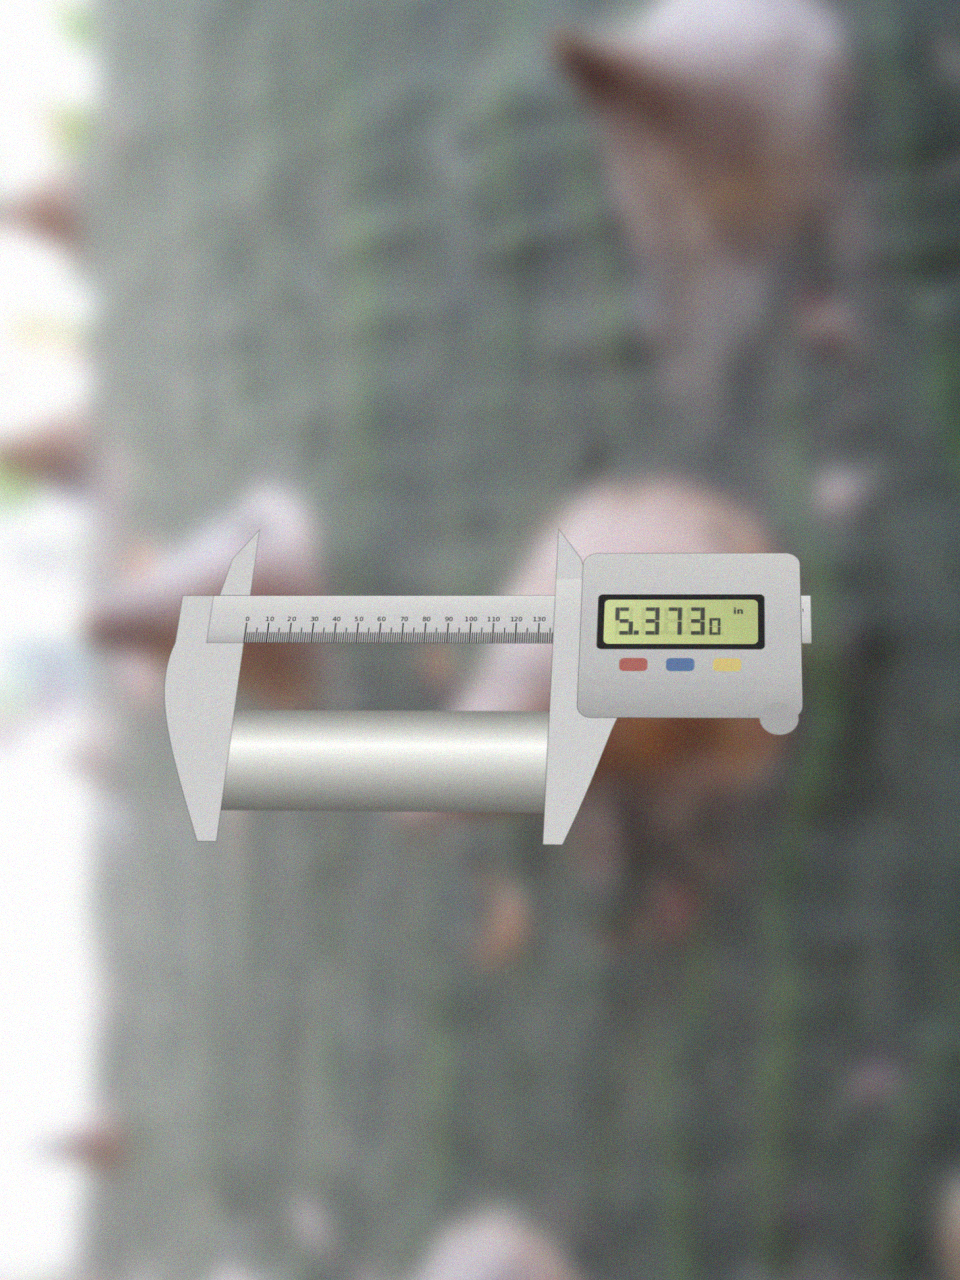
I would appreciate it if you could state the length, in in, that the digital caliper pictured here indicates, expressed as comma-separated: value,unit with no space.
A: 5.3730,in
